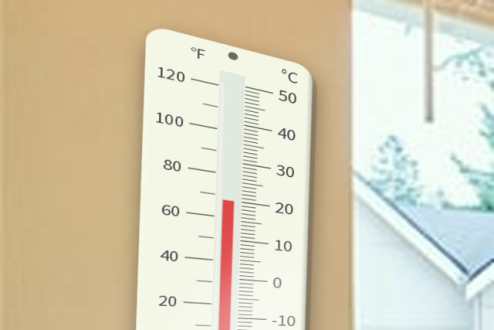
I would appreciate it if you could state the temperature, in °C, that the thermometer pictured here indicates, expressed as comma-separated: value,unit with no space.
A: 20,°C
